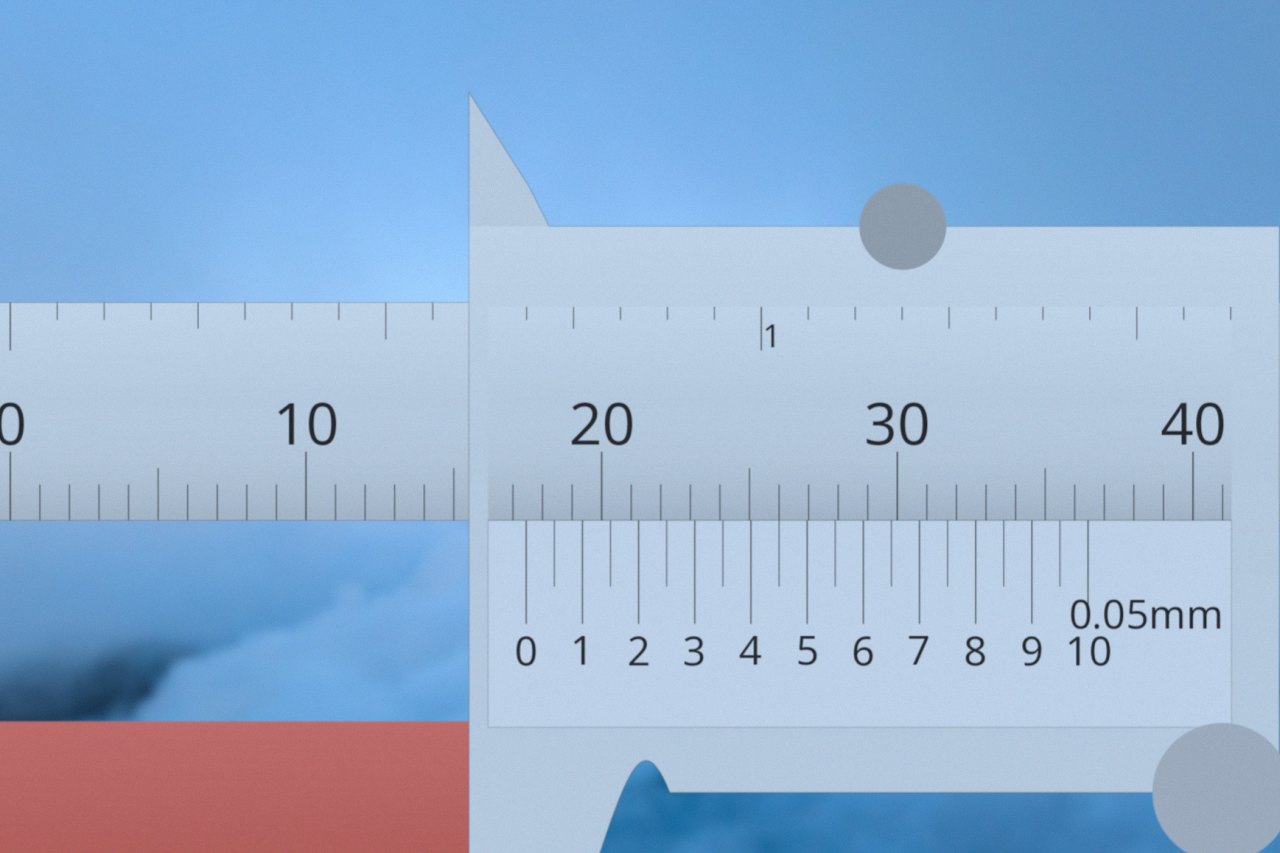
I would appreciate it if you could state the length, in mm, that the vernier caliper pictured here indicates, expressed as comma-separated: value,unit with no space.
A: 17.45,mm
